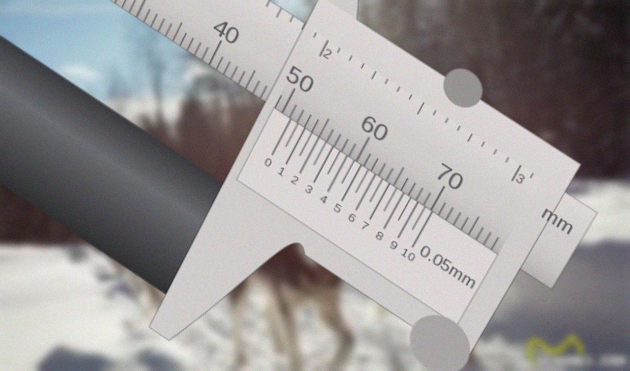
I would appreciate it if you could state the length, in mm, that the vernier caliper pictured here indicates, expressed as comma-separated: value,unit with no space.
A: 51.2,mm
